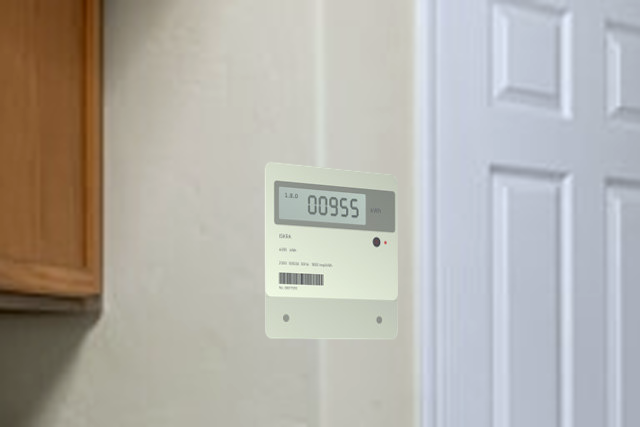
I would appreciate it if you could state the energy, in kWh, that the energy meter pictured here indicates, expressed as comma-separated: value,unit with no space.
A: 955,kWh
